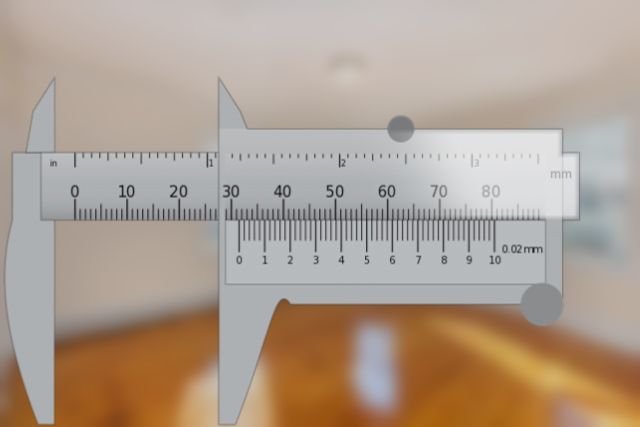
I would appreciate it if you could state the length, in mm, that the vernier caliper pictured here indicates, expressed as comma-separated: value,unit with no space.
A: 31.5,mm
